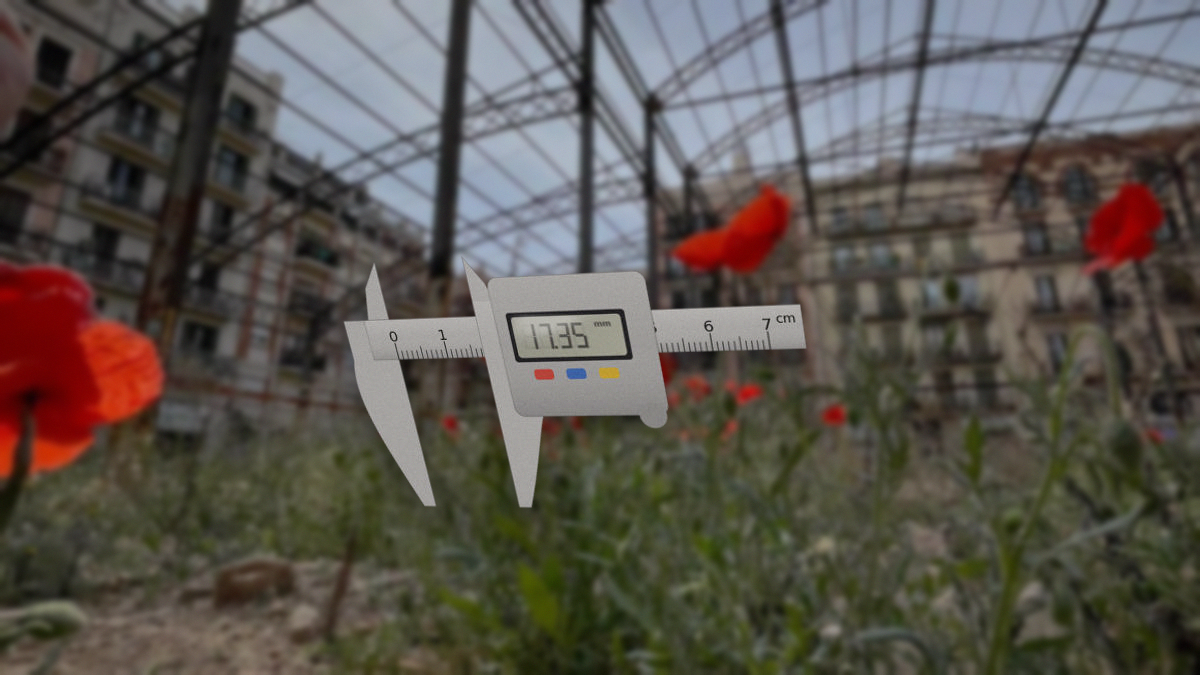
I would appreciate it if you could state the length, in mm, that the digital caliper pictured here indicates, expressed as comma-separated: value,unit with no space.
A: 17.35,mm
